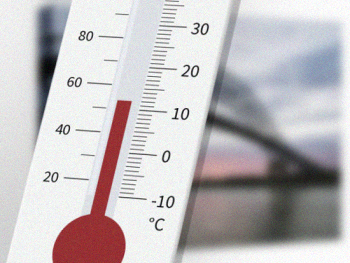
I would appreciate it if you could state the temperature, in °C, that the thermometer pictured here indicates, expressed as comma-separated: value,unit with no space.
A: 12,°C
